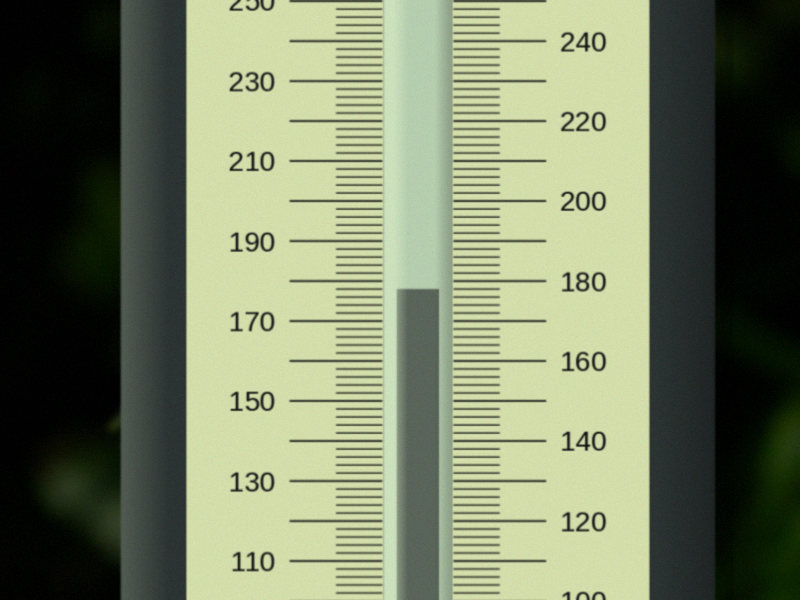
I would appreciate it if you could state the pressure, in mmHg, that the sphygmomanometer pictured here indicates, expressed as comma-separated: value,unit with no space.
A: 178,mmHg
